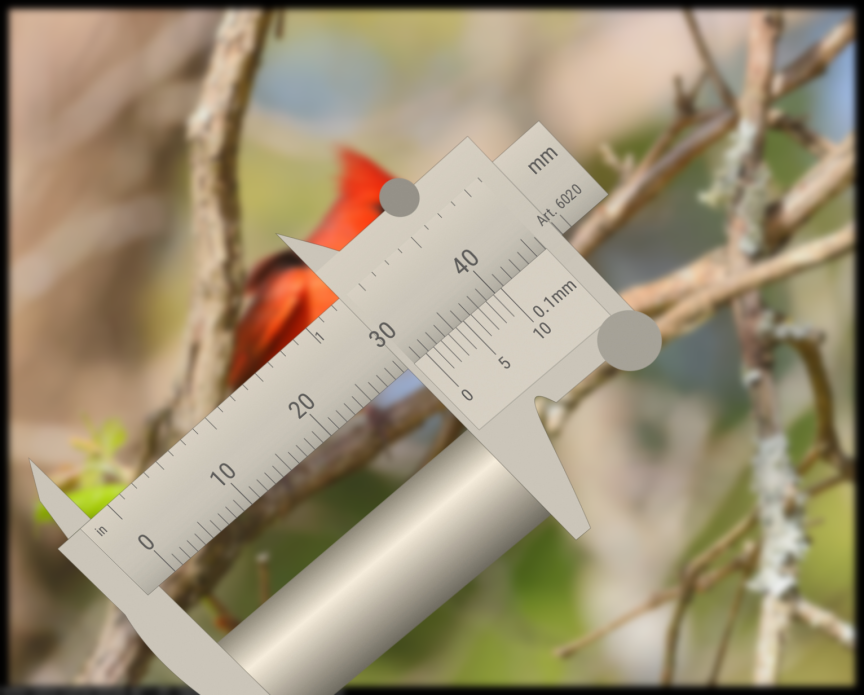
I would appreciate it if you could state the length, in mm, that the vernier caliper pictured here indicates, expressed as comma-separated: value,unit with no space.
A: 31.7,mm
